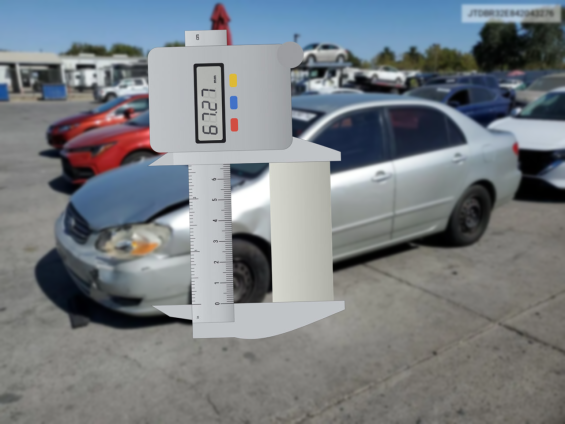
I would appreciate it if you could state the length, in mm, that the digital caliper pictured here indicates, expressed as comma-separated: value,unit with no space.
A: 67.27,mm
